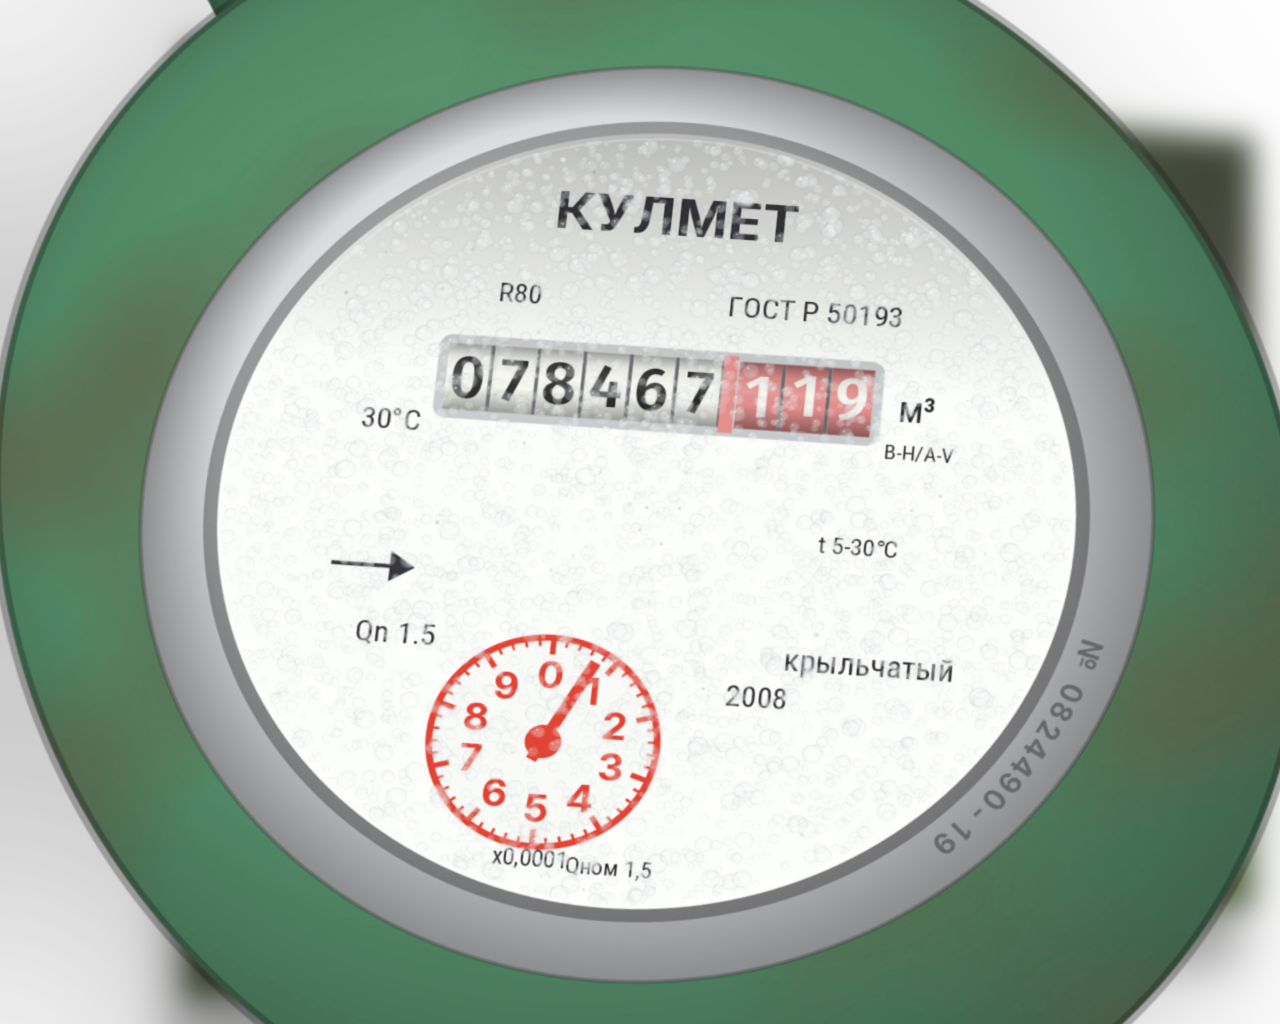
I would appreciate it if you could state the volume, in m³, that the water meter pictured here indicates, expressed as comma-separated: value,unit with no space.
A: 78467.1190,m³
